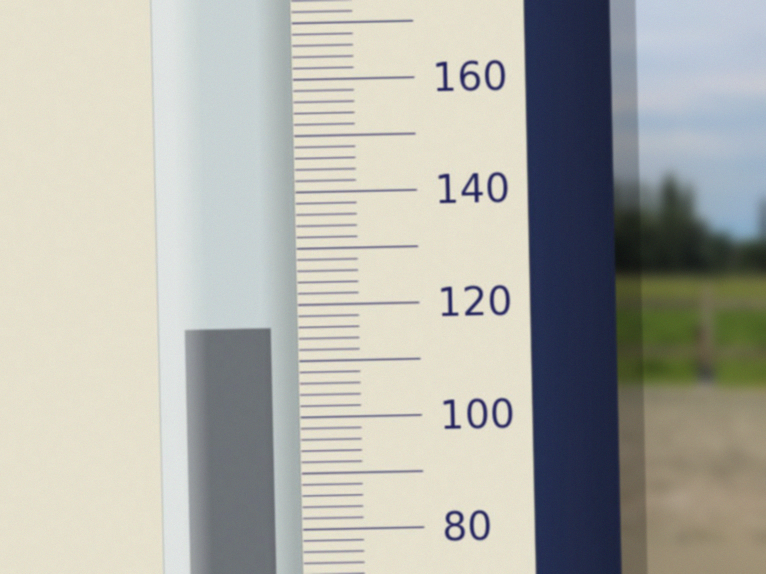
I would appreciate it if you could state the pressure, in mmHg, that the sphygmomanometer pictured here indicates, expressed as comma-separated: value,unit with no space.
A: 116,mmHg
